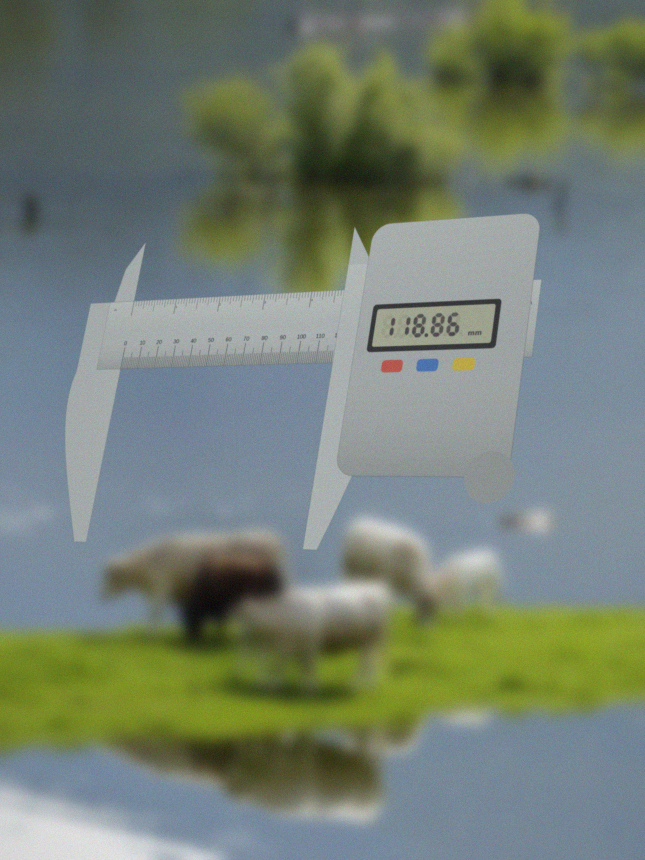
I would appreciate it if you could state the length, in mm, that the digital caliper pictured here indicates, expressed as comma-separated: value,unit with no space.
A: 118.86,mm
